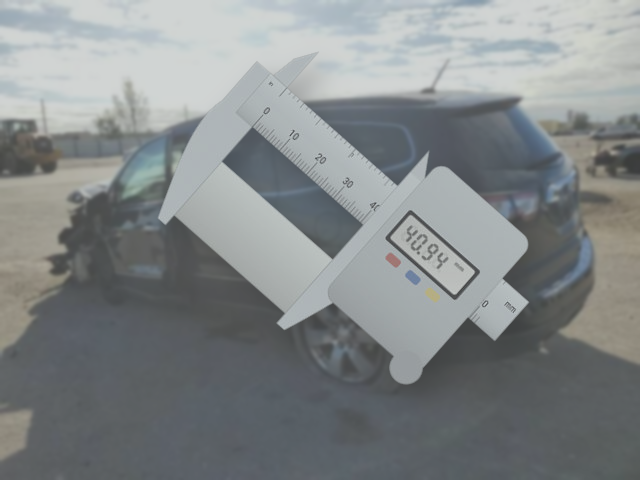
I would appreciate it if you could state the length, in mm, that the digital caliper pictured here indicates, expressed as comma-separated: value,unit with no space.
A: 40.94,mm
